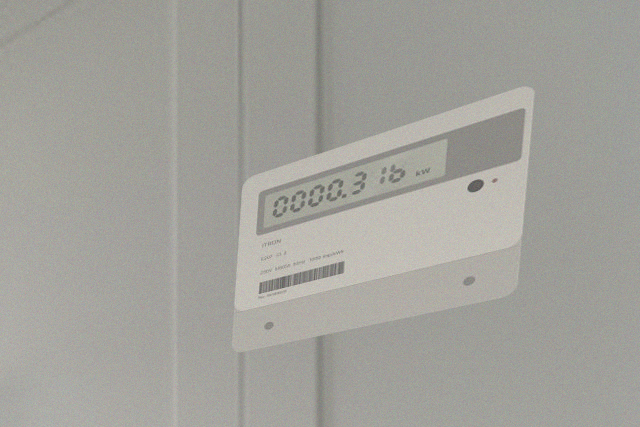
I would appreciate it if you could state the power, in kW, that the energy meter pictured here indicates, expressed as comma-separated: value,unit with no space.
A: 0.316,kW
